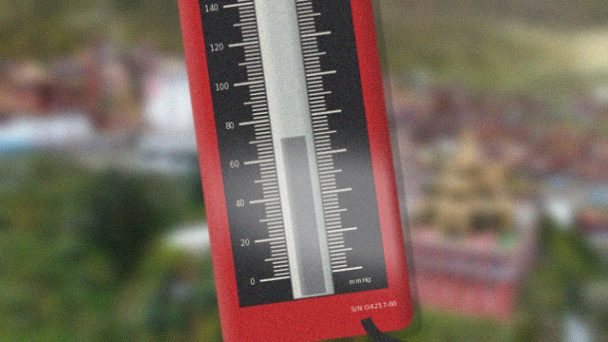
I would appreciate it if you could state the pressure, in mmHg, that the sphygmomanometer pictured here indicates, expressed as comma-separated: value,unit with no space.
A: 70,mmHg
